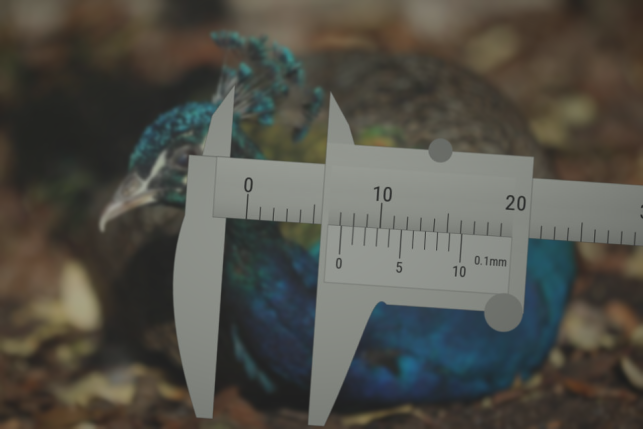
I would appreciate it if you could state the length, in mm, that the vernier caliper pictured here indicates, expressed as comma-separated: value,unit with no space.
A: 7.1,mm
